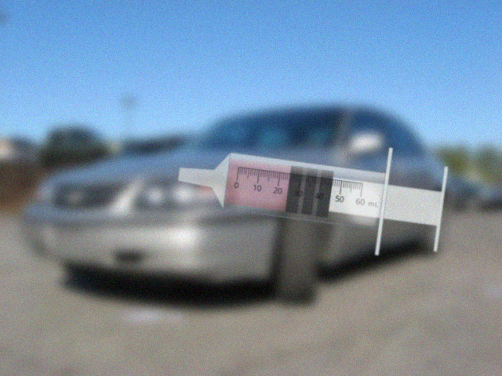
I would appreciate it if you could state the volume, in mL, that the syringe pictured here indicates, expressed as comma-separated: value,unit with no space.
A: 25,mL
